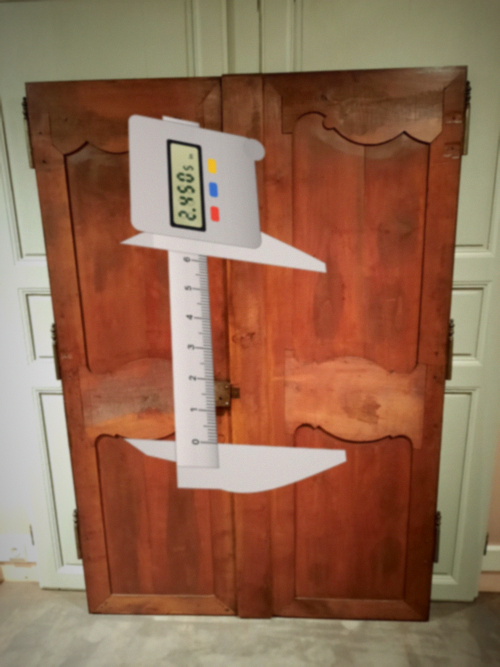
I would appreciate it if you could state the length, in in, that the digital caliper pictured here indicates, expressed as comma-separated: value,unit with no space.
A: 2.4505,in
